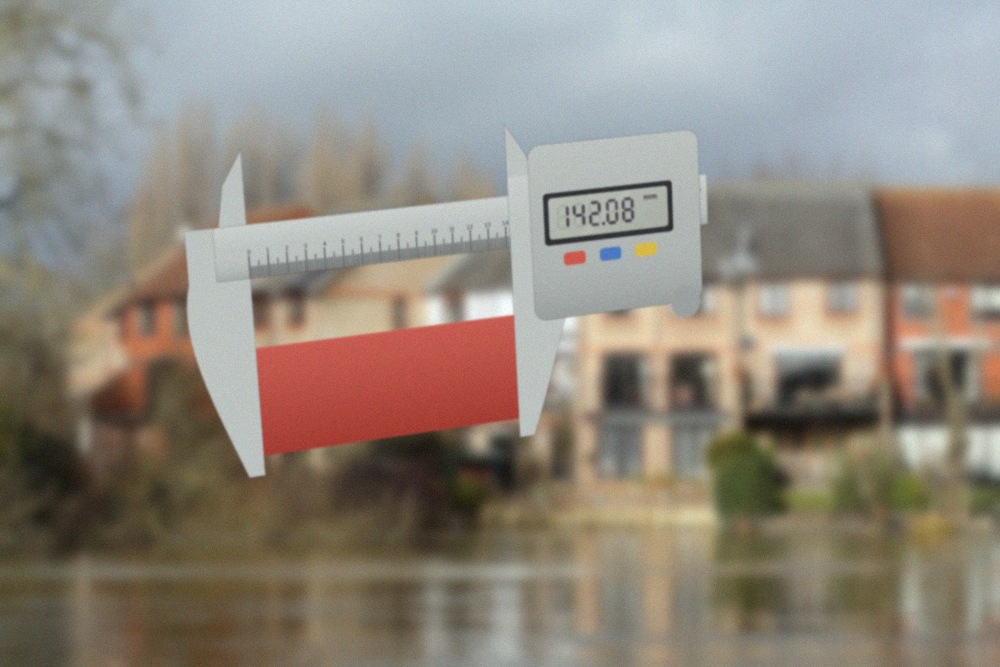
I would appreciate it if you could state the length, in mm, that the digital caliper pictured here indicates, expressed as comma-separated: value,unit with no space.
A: 142.08,mm
